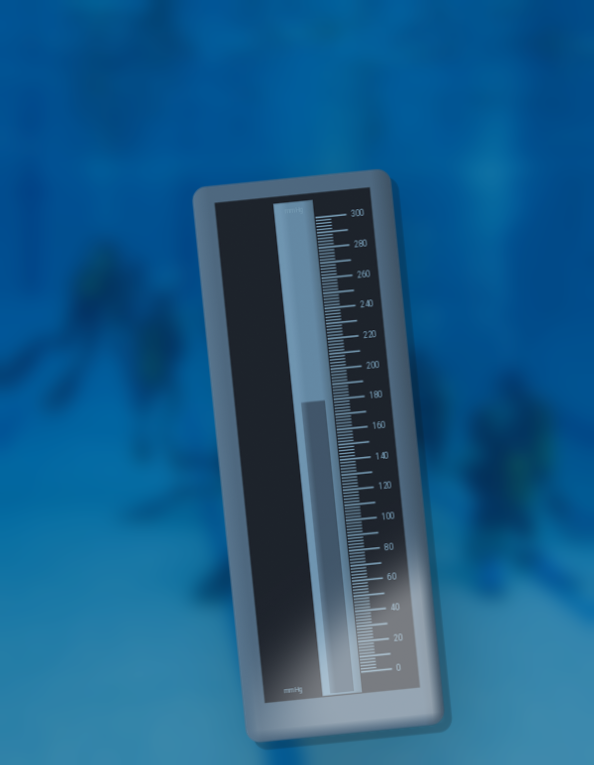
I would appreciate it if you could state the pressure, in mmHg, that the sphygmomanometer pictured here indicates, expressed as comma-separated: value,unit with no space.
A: 180,mmHg
